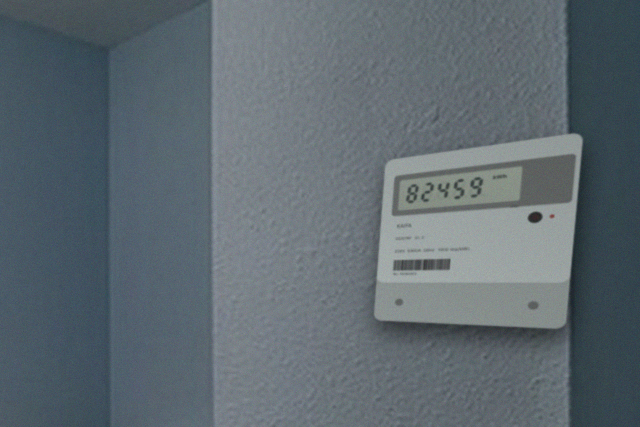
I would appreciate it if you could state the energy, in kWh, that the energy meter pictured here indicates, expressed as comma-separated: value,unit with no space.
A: 82459,kWh
